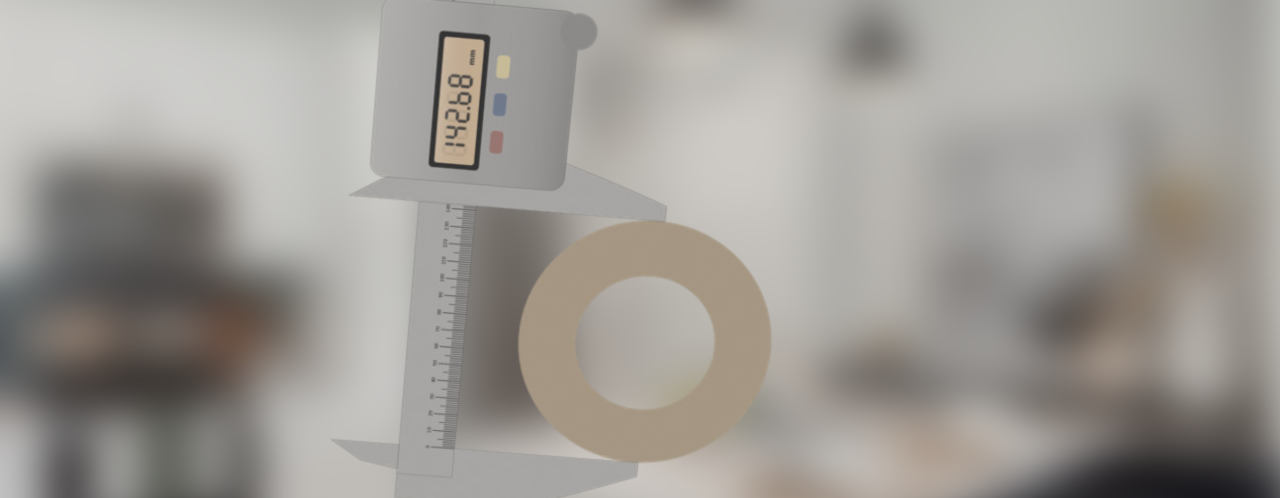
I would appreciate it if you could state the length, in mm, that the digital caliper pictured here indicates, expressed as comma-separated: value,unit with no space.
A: 142.68,mm
